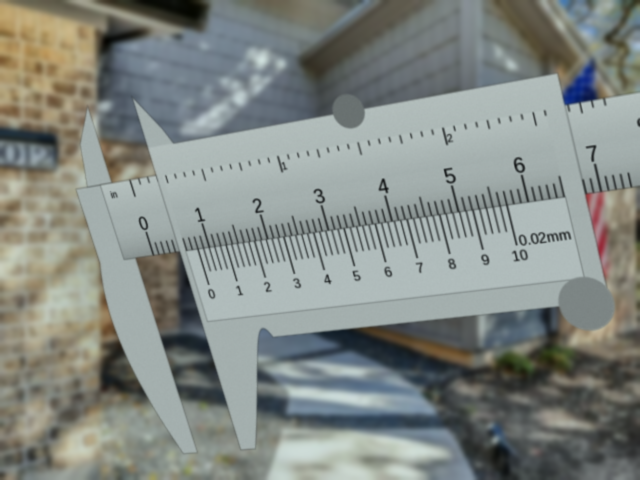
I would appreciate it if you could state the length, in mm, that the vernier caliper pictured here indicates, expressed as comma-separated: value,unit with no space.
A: 8.0,mm
